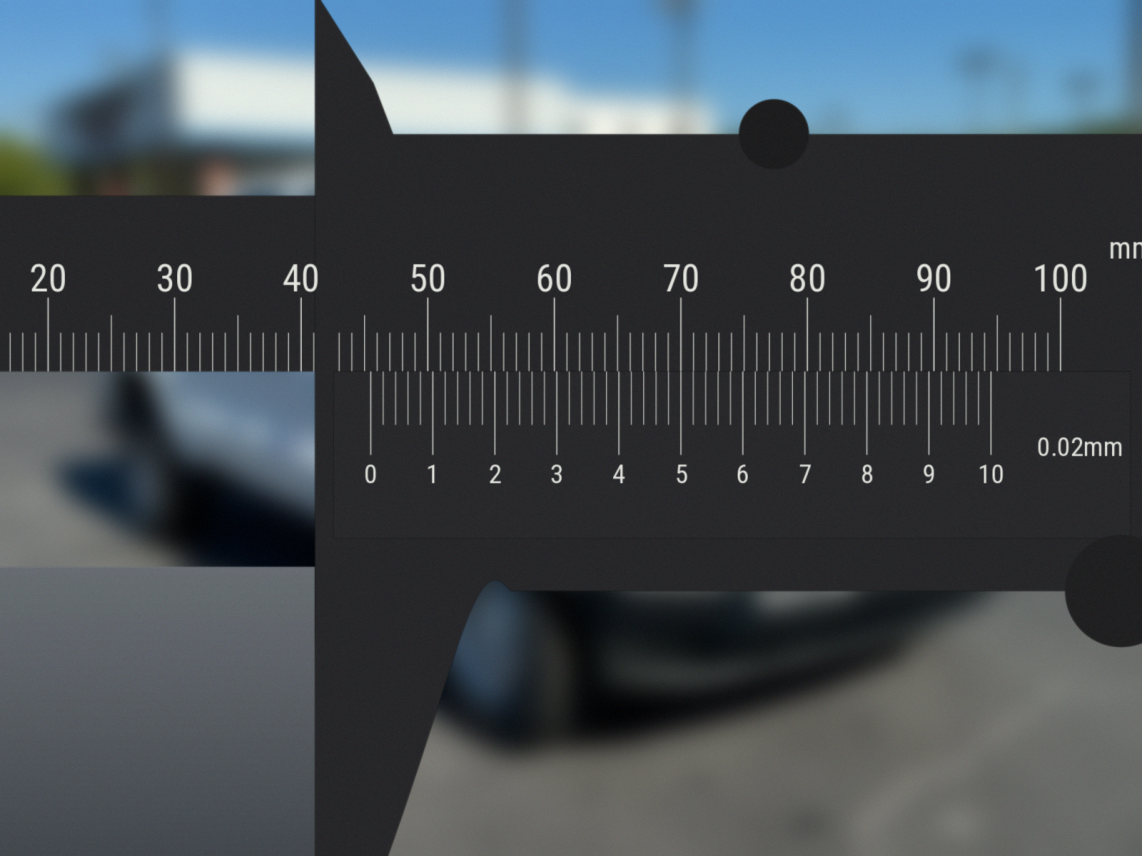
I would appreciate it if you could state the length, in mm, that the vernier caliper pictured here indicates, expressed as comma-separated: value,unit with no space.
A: 45.5,mm
